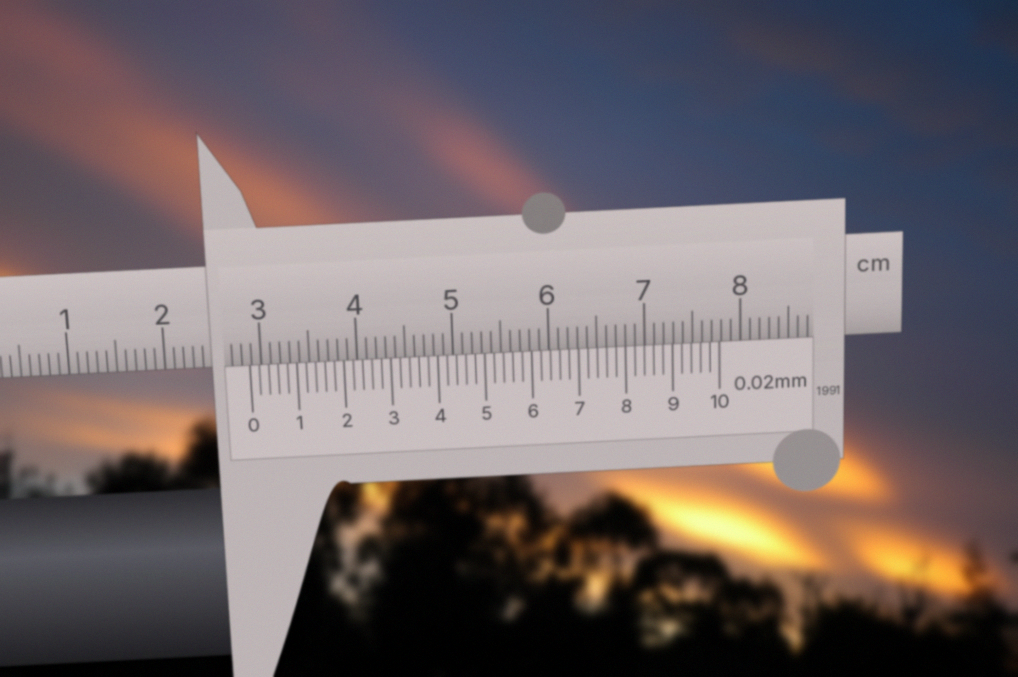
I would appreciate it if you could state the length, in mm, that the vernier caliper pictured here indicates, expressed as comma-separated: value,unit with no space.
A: 28.8,mm
